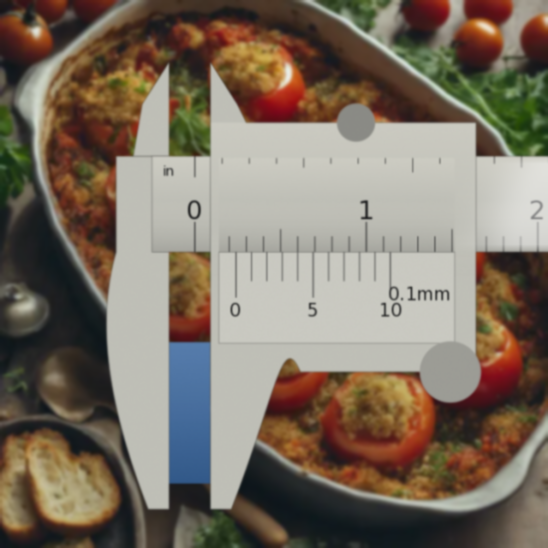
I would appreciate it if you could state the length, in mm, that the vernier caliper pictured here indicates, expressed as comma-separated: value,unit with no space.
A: 2.4,mm
